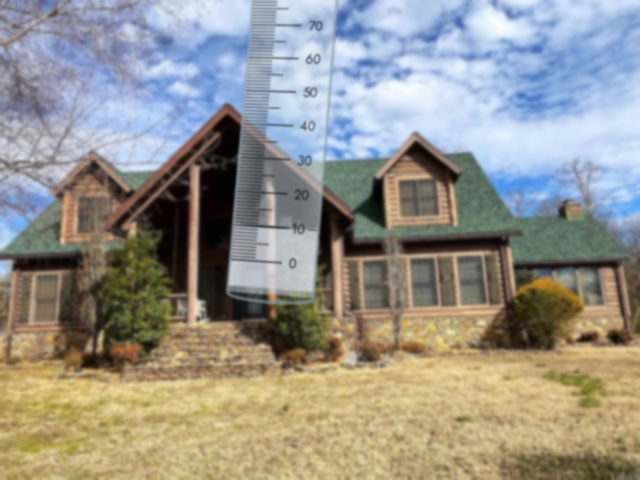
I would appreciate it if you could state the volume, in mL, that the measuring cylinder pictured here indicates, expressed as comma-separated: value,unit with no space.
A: 10,mL
